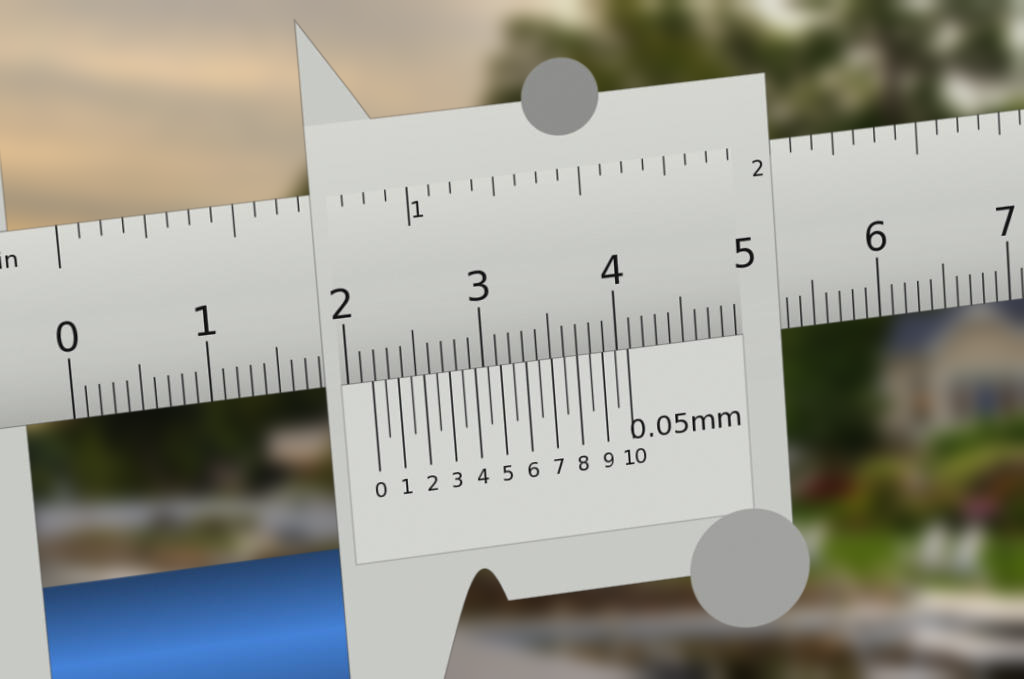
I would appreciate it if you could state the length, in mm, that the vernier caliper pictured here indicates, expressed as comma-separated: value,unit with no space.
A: 21.8,mm
